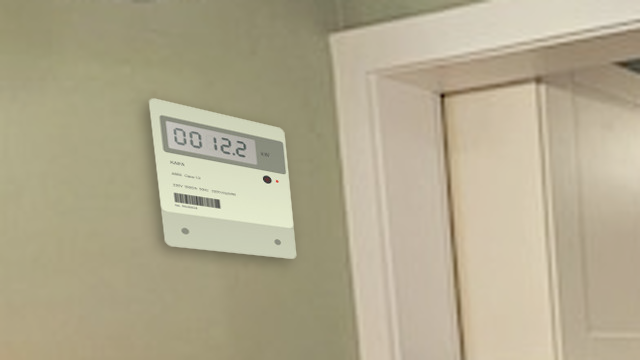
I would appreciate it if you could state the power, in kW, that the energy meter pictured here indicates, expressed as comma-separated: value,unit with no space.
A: 12.2,kW
